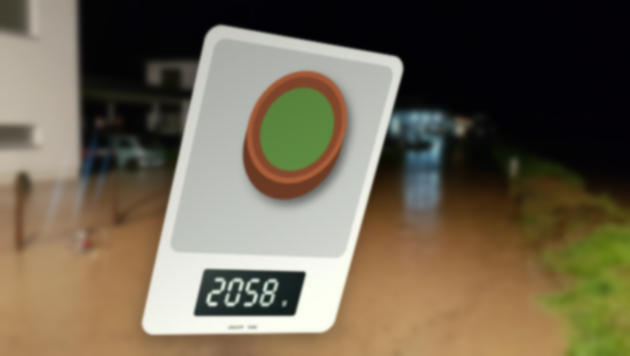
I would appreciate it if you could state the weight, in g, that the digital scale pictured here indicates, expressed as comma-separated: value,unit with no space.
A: 2058,g
